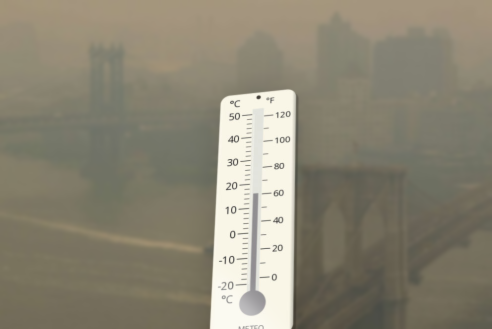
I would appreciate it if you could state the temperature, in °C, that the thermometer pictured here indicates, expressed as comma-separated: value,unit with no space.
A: 16,°C
